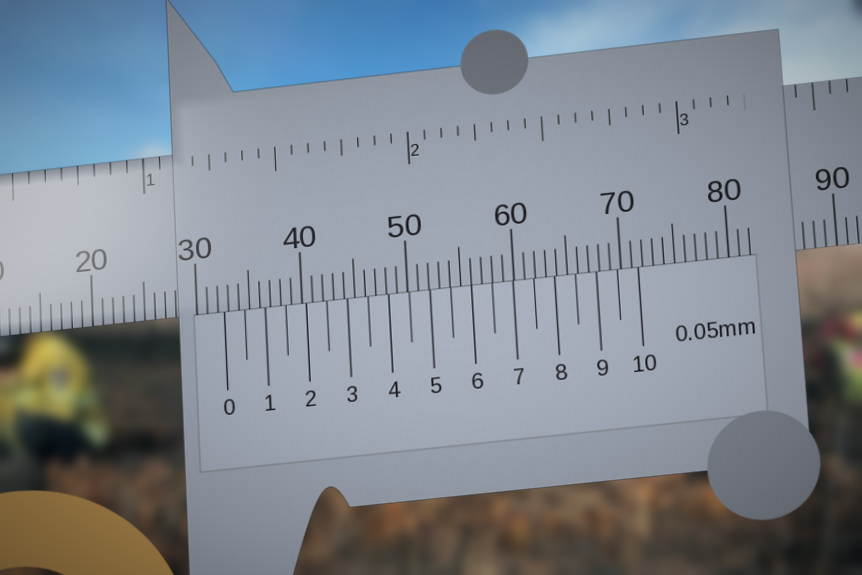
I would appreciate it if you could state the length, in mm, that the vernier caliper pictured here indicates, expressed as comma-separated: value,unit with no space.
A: 32.6,mm
